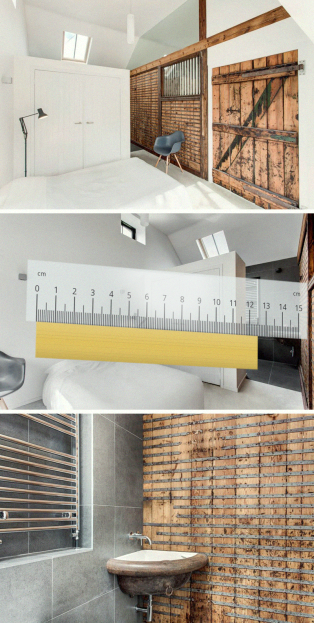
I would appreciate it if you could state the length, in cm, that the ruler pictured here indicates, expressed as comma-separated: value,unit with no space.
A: 12.5,cm
